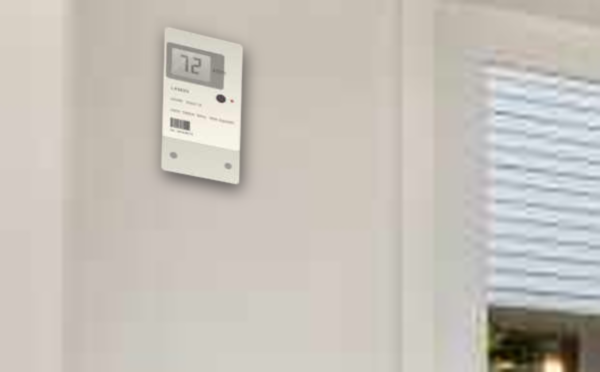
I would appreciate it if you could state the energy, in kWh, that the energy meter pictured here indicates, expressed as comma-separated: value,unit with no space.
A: 72,kWh
